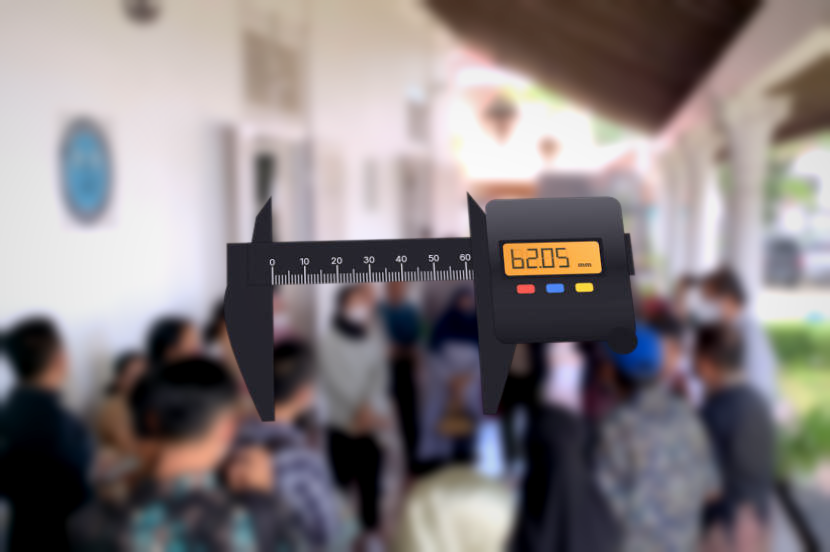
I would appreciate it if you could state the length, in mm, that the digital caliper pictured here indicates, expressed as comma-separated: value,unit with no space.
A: 62.05,mm
